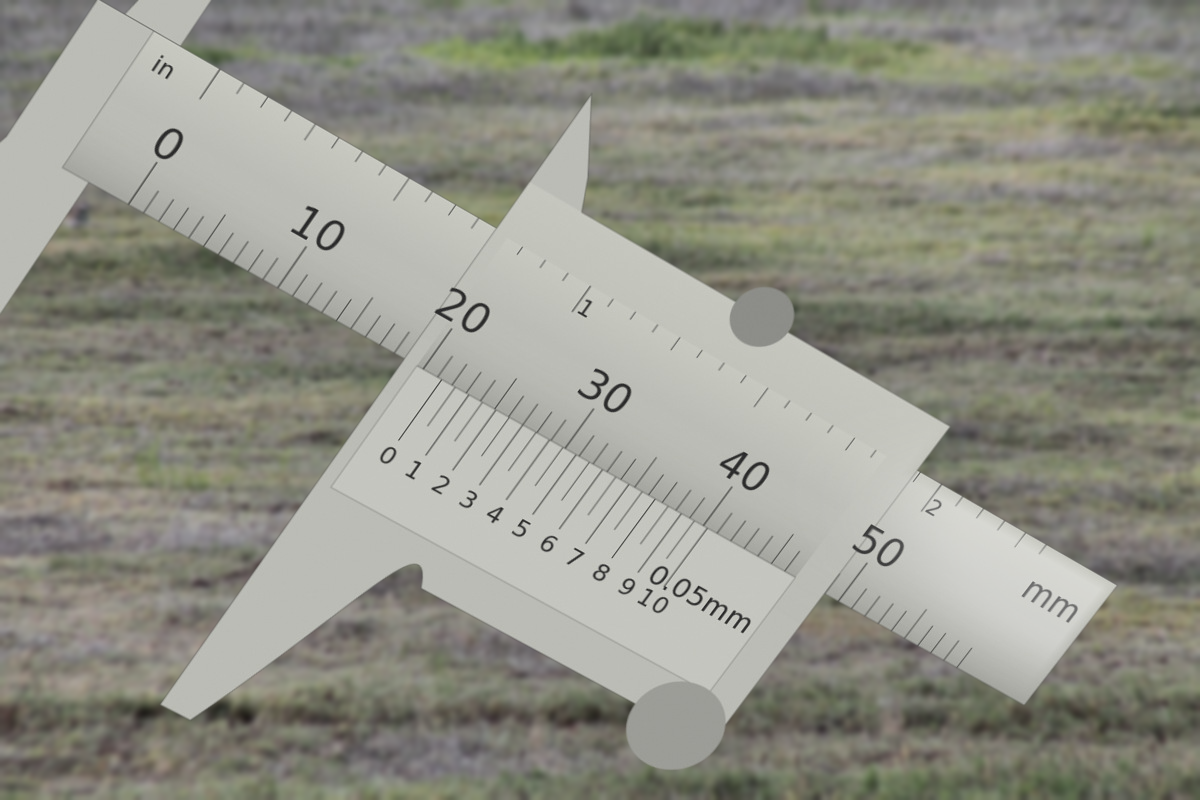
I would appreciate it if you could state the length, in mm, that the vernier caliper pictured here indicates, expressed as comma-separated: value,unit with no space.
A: 21.3,mm
